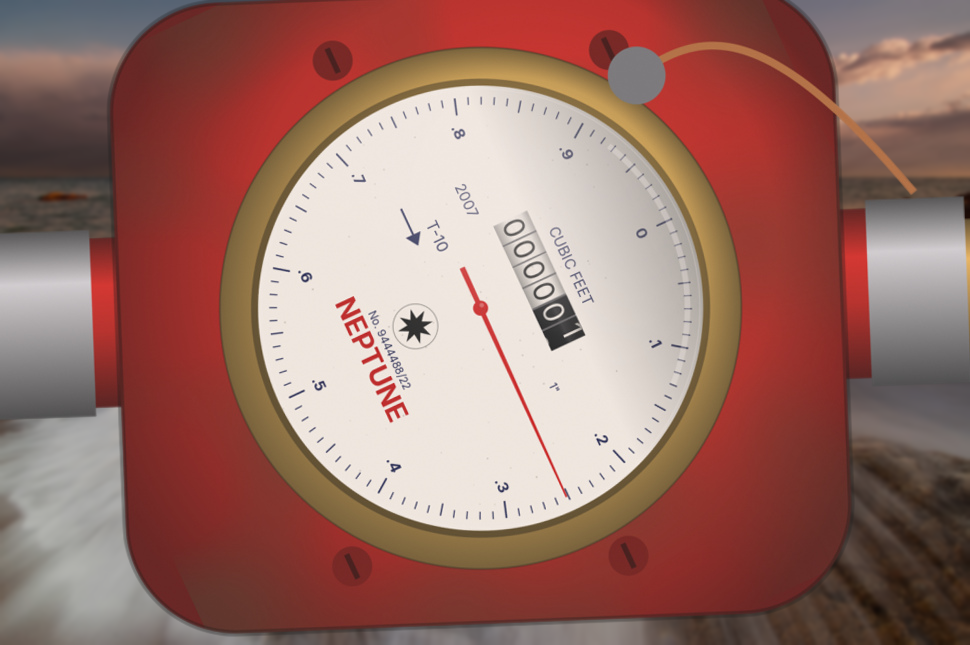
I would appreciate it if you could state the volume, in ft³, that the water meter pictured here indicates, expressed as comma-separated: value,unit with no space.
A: 1.25,ft³
